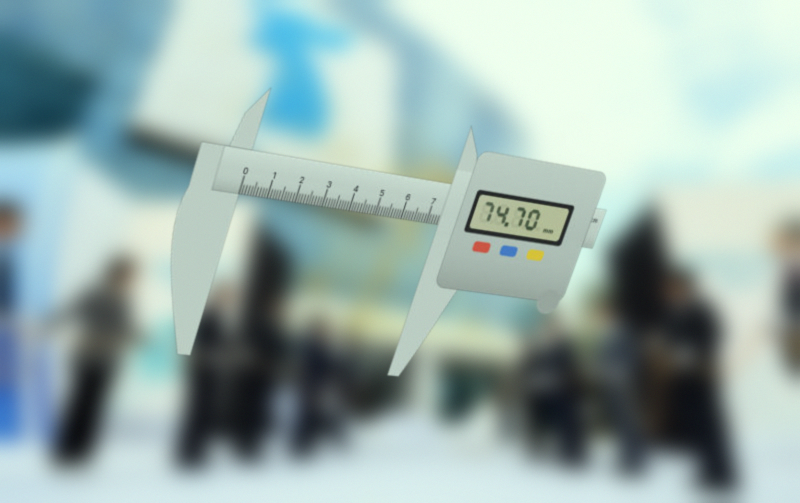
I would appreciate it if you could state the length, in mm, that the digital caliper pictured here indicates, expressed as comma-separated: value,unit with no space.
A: 74.70,mm
